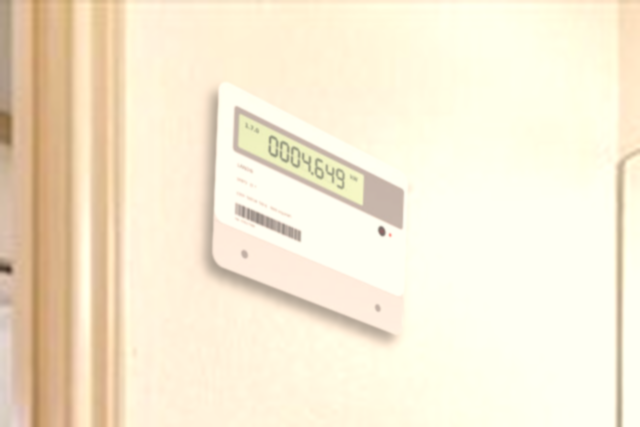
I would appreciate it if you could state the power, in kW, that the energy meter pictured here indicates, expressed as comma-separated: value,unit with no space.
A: 4.649,kW
